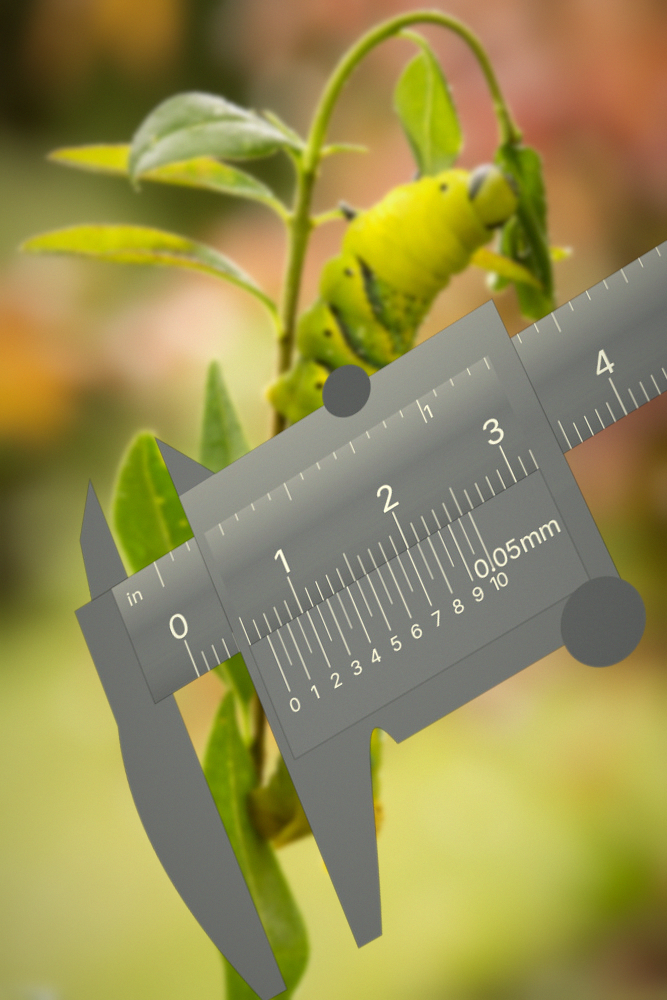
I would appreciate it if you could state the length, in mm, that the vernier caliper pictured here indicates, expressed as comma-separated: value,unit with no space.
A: 6.6,mm
